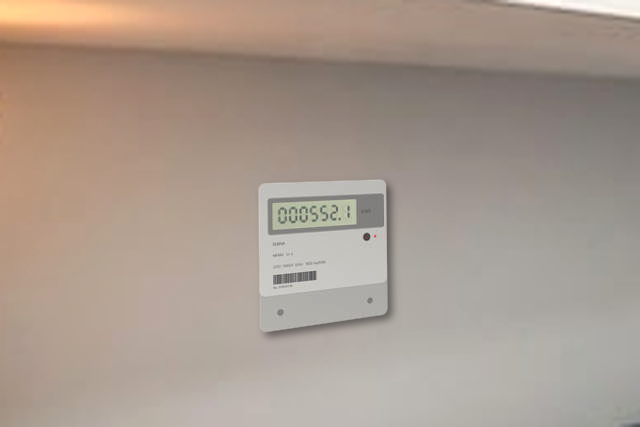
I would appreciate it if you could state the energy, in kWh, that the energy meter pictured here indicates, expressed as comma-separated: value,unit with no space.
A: 552.1,kWh
